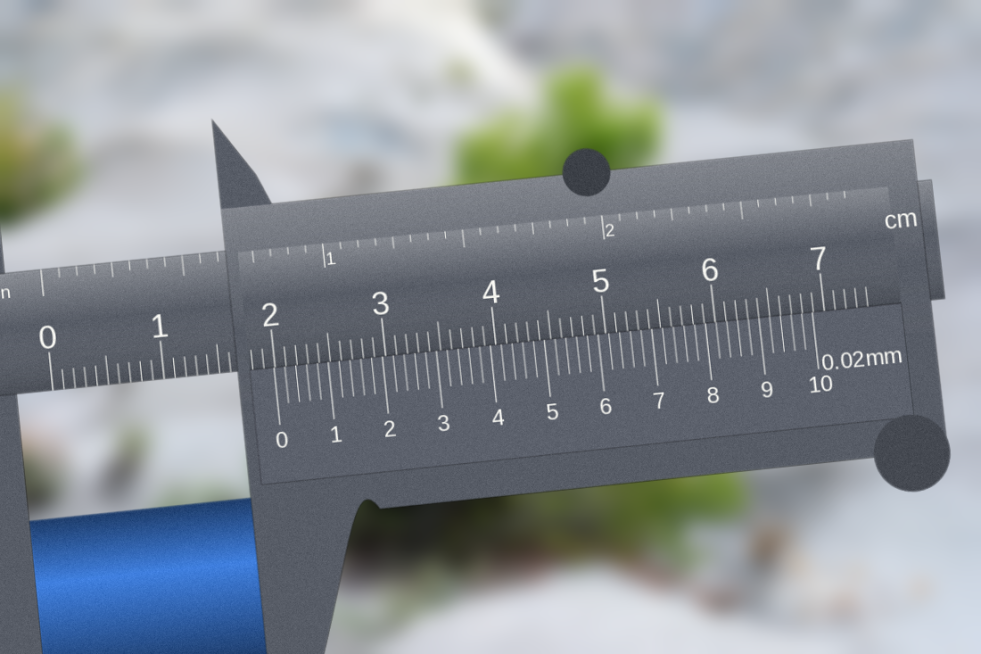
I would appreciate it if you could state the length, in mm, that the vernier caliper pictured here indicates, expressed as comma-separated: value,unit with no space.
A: 19.9,mm
